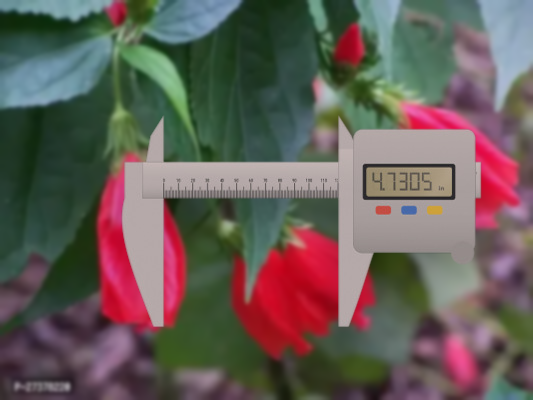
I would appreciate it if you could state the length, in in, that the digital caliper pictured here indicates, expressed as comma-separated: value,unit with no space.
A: 4.7305,in
